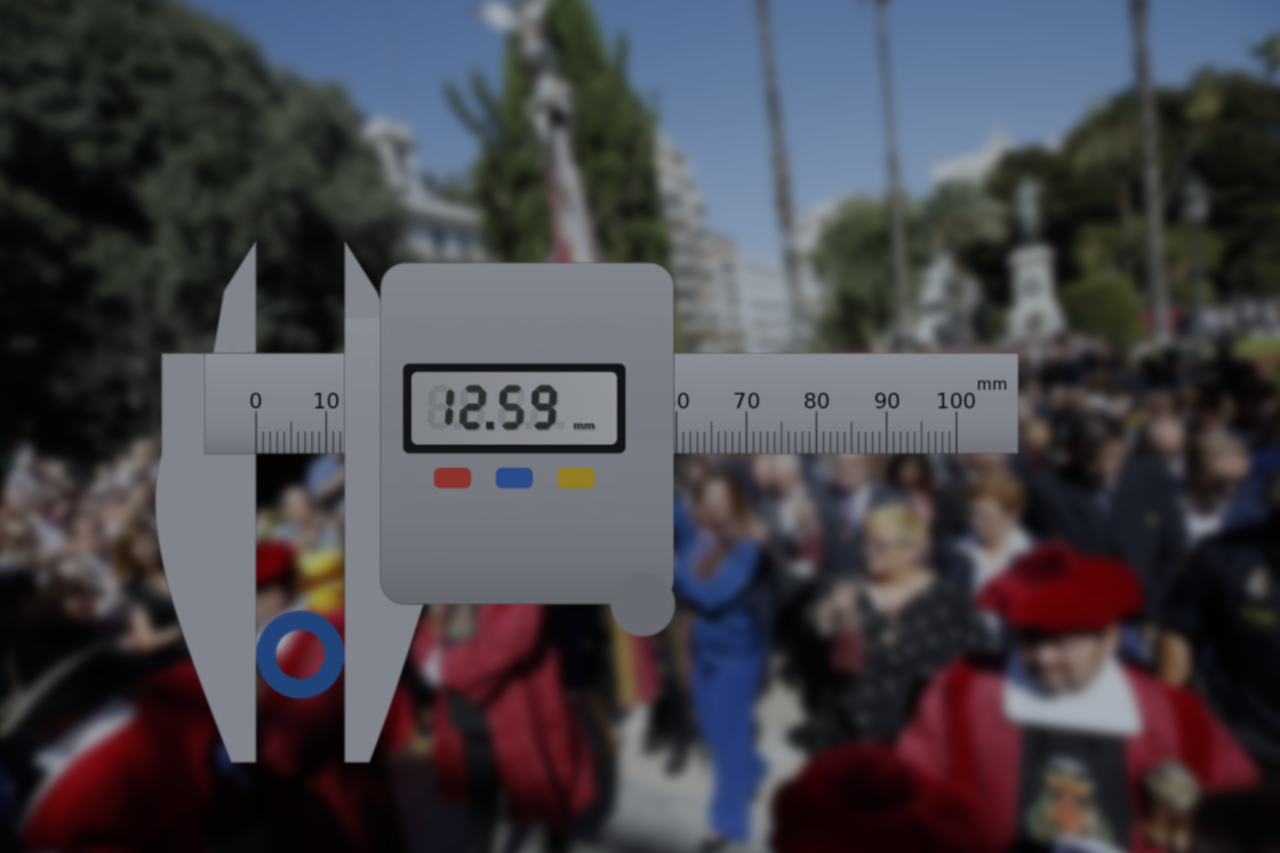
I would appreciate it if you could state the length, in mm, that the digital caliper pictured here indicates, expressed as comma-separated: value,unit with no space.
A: 12.59,mm
